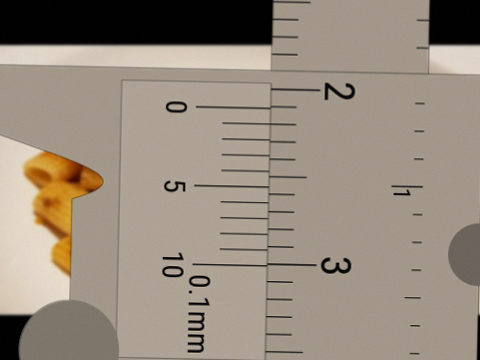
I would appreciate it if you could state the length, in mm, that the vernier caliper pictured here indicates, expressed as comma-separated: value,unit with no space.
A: 21.1,mm
